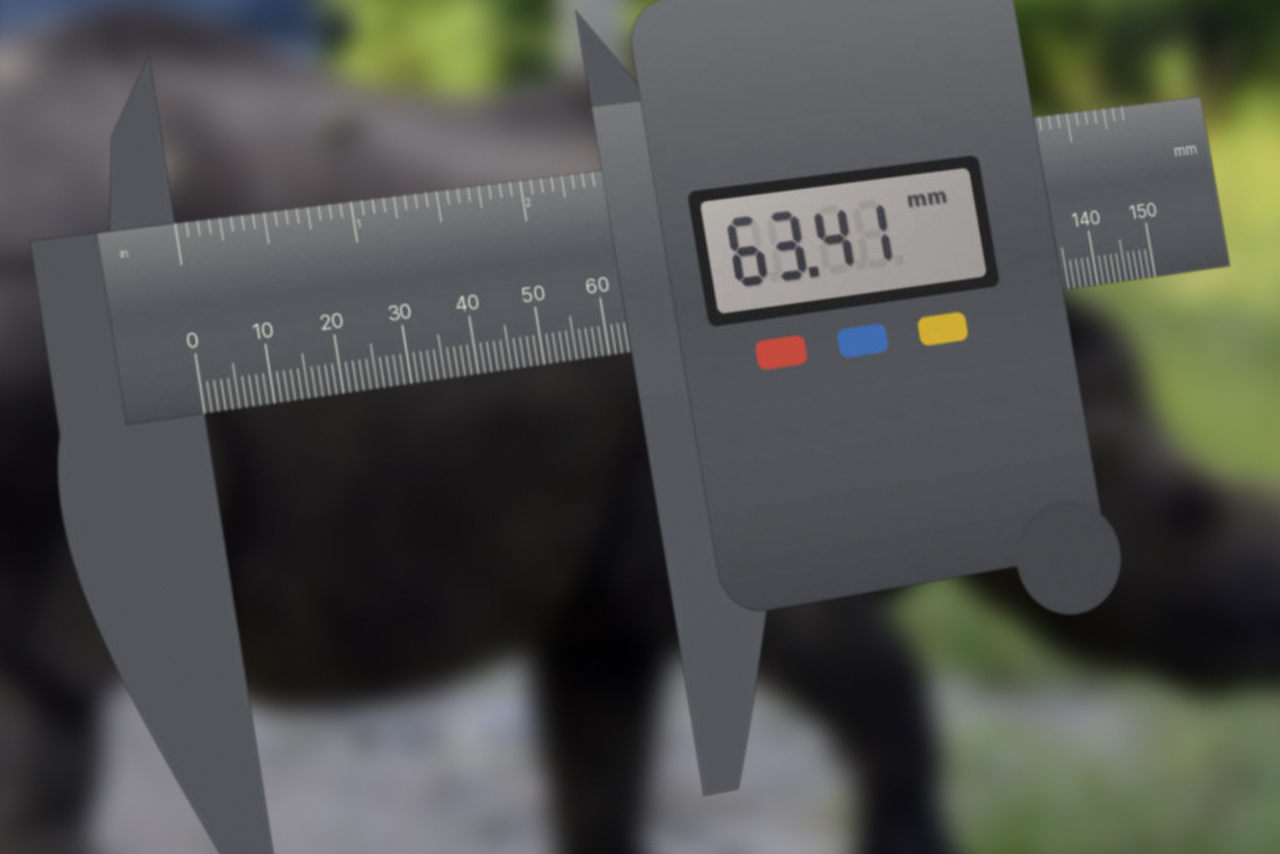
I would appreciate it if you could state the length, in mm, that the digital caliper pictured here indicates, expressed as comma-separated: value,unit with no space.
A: 63.41,mm
